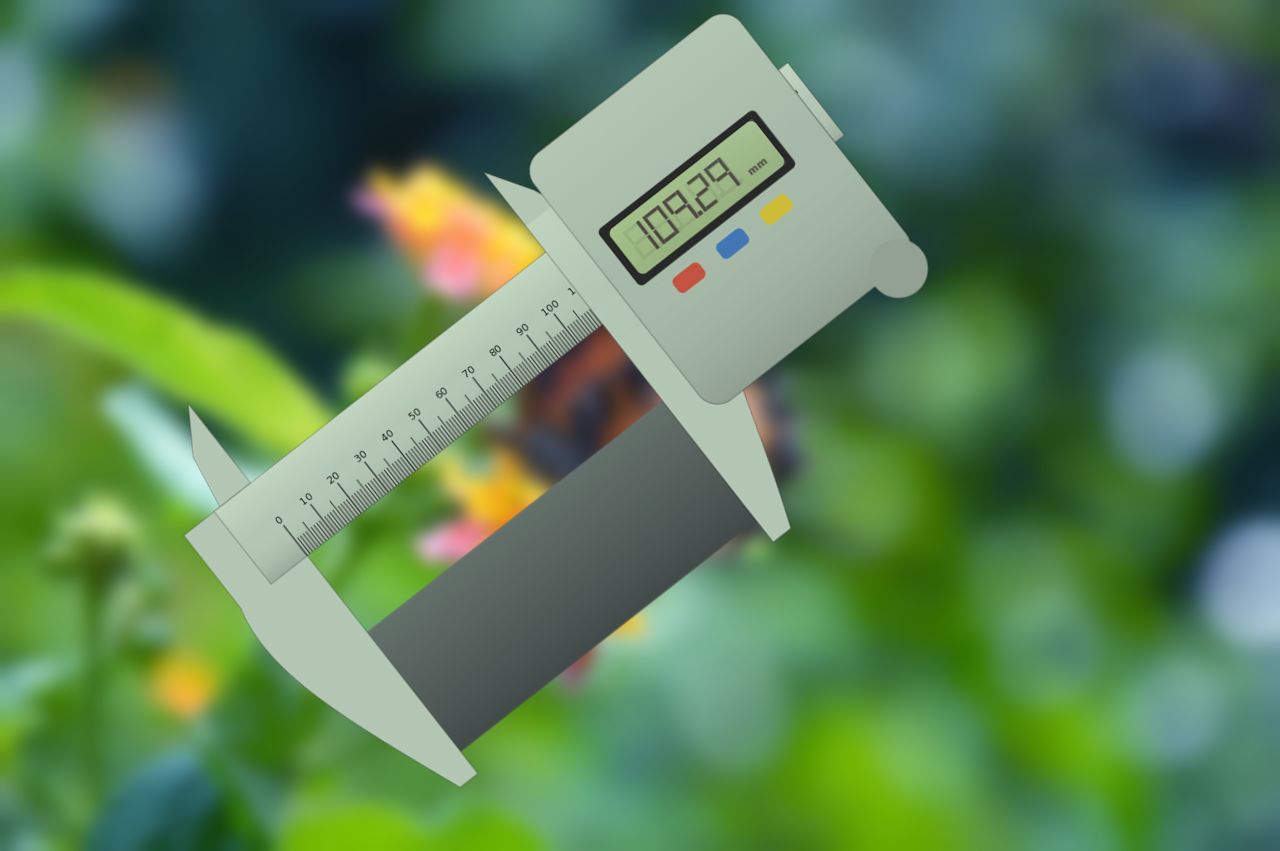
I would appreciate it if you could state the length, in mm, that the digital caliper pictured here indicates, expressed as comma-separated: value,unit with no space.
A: 109.29,mm
